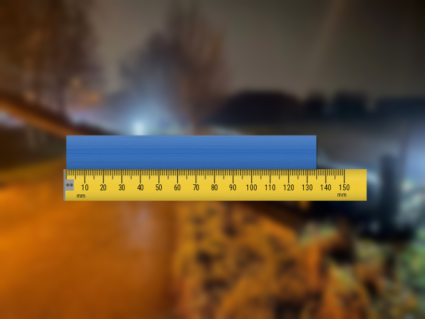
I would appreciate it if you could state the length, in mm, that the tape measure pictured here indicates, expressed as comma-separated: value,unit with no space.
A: 135,mm
